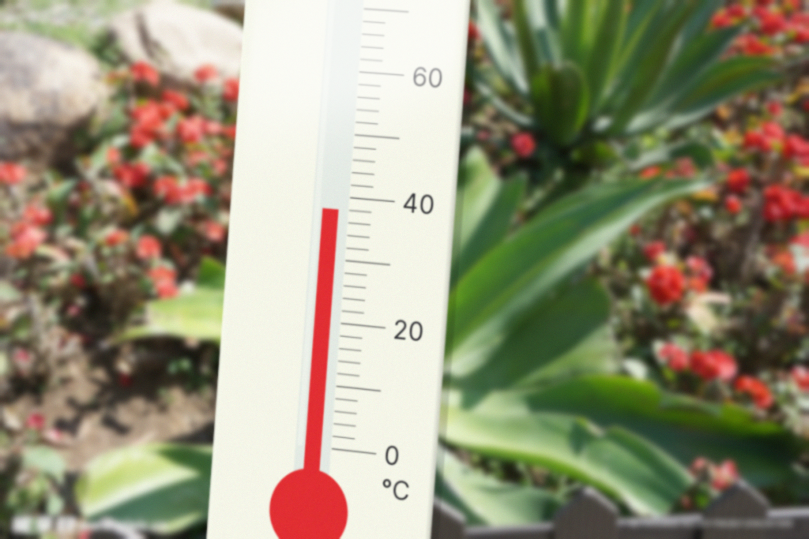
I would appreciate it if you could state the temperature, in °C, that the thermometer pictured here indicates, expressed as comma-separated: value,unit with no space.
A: 38,°C
